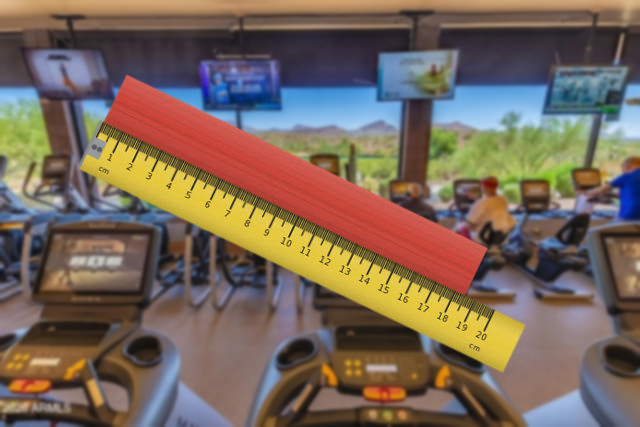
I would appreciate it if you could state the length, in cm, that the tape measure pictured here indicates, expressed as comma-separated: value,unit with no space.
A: 18.5,cm
